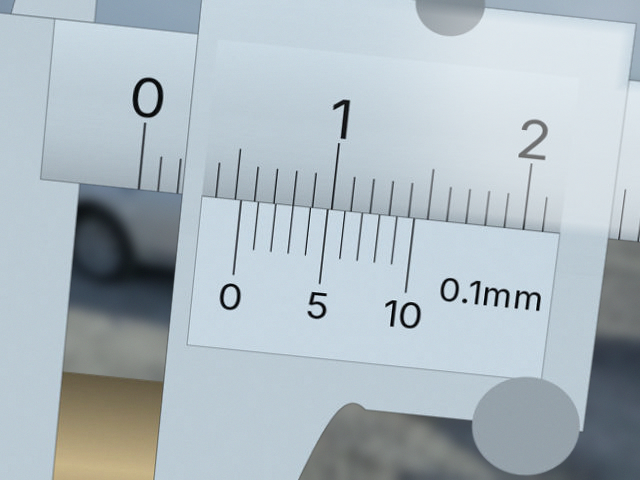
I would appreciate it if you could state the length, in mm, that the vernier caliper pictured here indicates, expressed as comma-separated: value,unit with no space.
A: 5.3,mm
